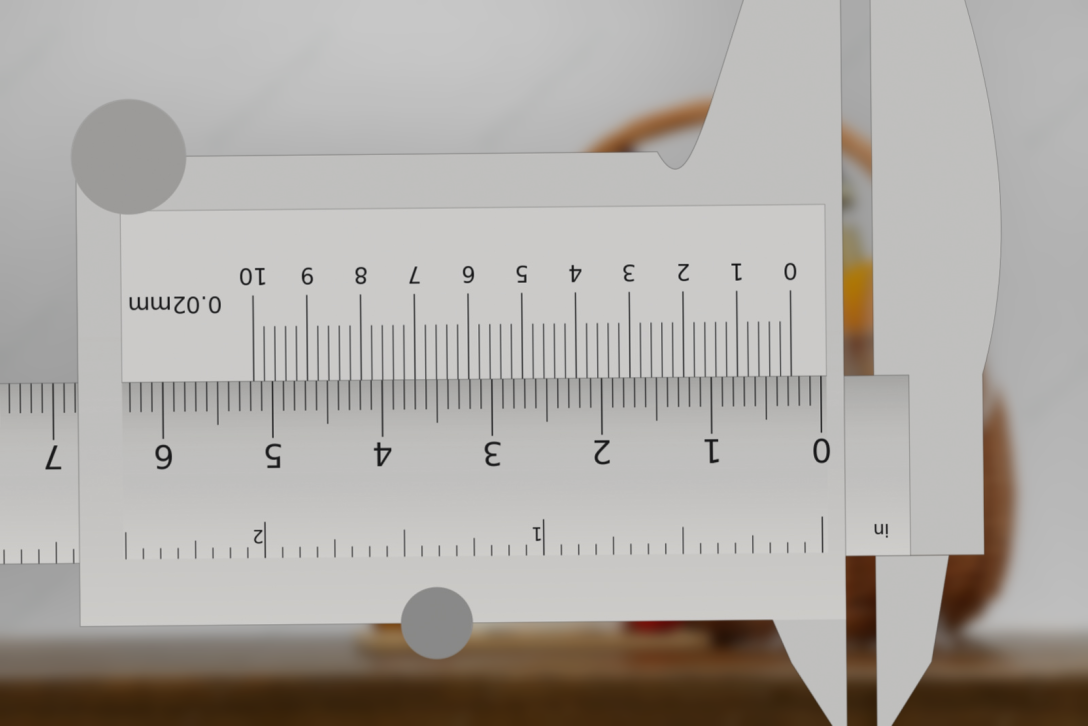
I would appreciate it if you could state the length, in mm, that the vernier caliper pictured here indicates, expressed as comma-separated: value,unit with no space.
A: 2.7,mm
